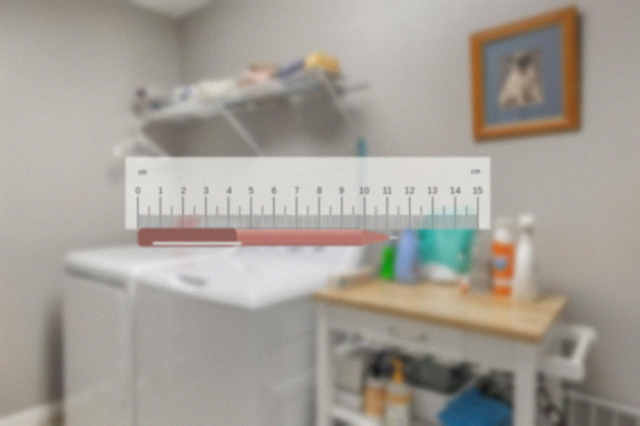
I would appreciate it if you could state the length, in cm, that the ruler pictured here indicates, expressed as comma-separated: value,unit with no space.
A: 11.5,cm
